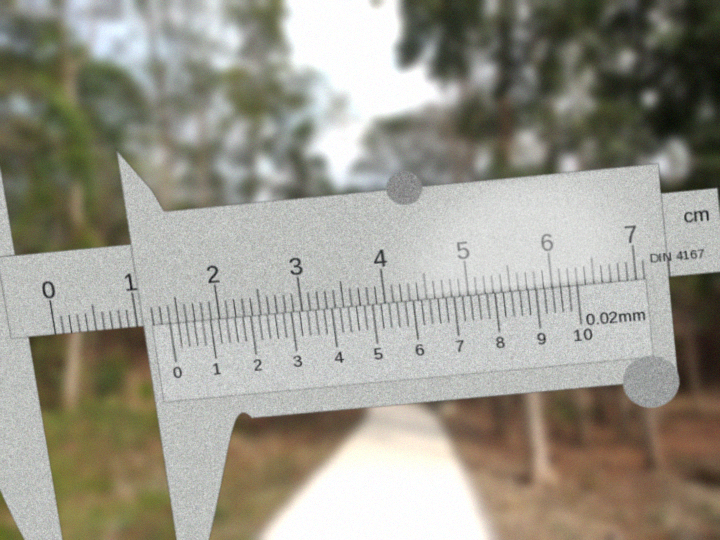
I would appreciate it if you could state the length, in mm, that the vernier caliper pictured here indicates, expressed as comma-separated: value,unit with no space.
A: 14.0,mm
